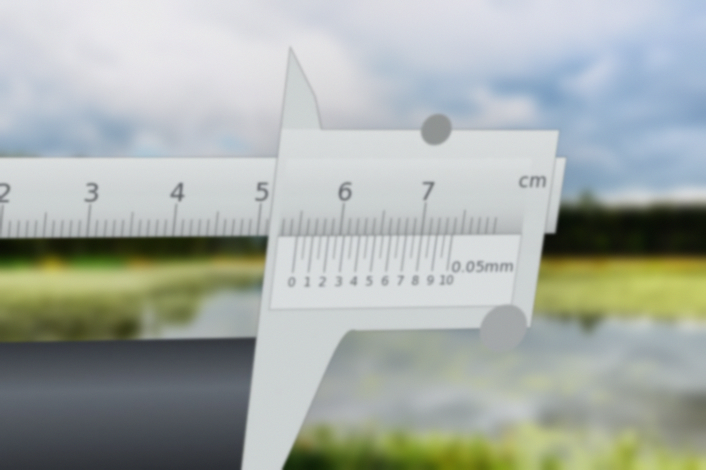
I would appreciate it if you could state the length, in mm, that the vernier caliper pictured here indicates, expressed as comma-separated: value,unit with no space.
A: 54.8,mm
